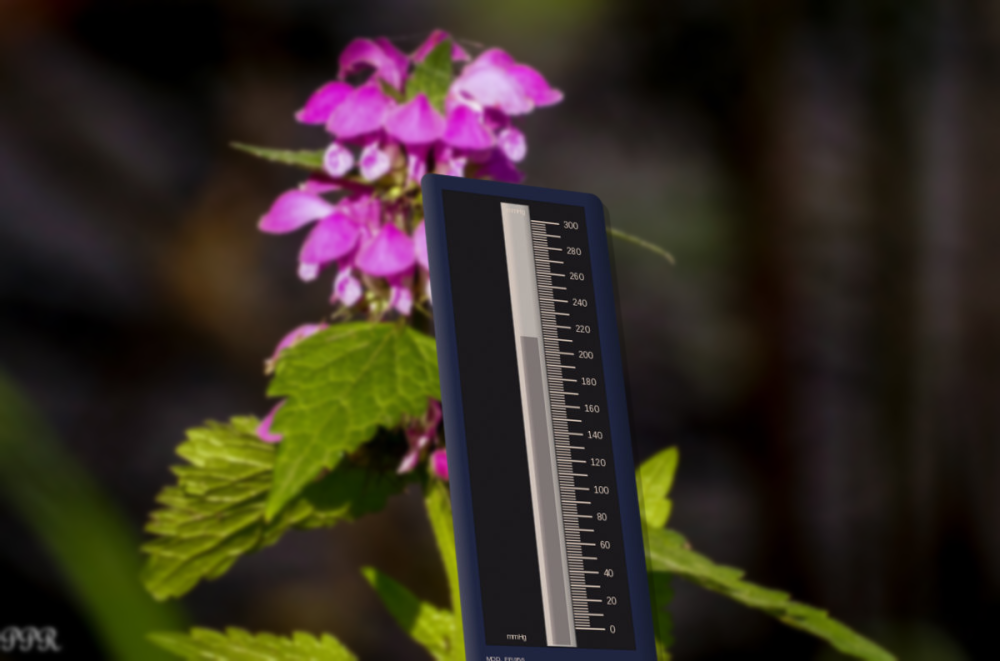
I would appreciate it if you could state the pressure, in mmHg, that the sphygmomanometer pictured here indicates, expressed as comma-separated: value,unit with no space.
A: 210,mmHg
